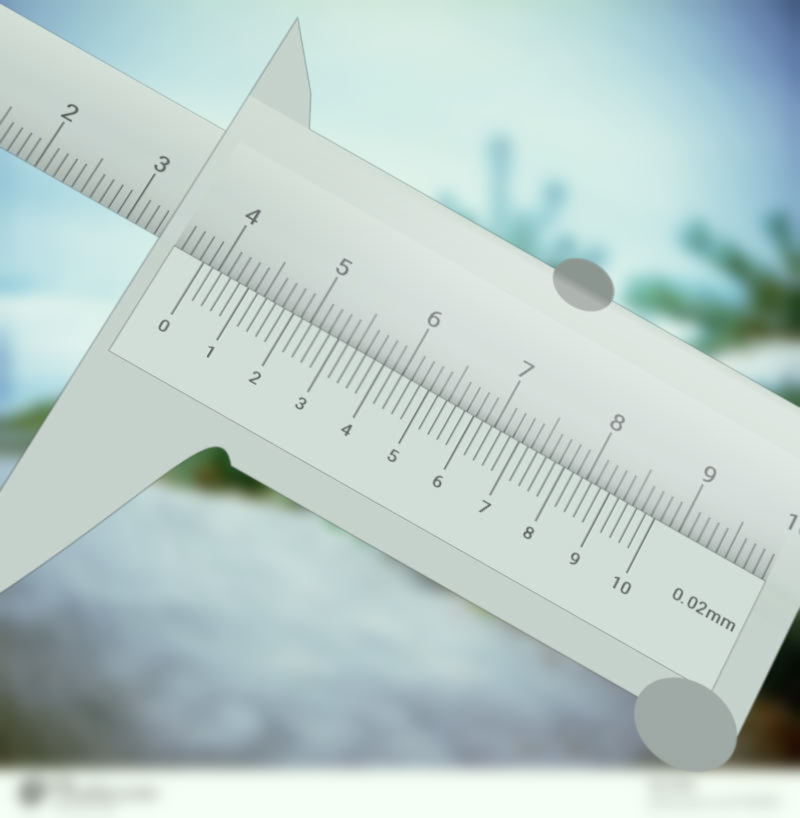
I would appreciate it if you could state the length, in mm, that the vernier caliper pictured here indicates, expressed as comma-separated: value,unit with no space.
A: 38.4,mm
